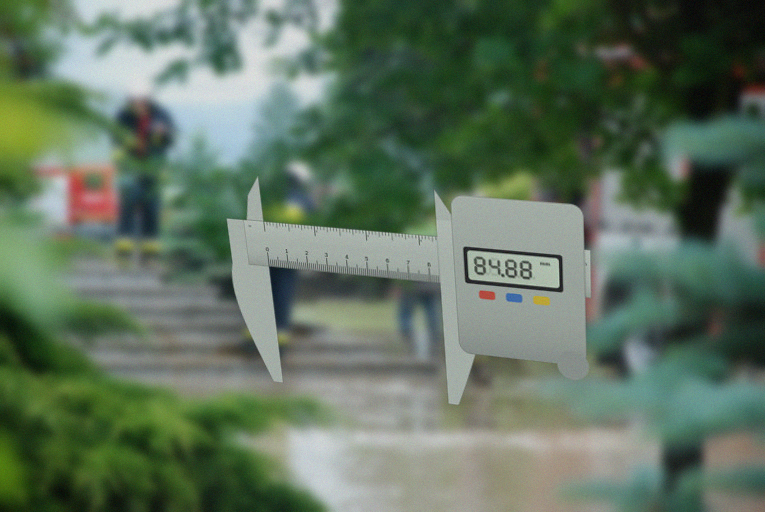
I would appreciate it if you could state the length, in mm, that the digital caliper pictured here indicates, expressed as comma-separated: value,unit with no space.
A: 84.88,mm
